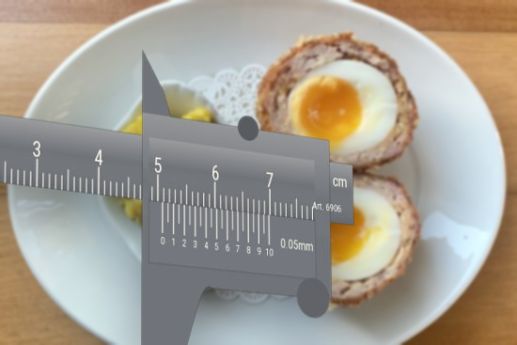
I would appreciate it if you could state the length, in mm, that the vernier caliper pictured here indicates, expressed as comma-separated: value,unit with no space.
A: 50.8,mm
